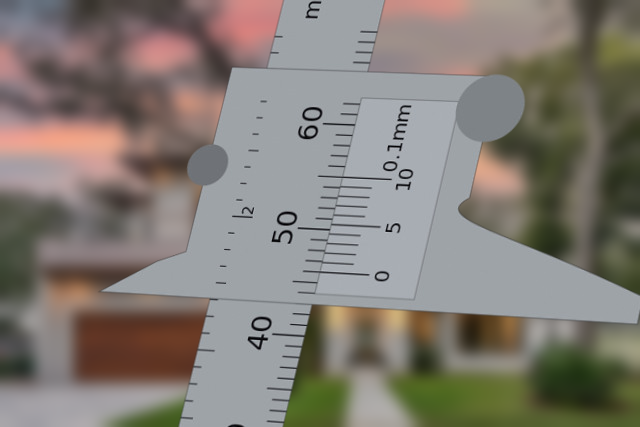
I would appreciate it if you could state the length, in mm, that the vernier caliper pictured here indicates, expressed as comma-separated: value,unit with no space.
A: 46.0,mm
